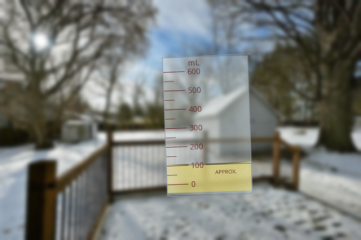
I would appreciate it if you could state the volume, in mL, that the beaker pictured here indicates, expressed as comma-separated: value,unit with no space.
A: 100,mL
